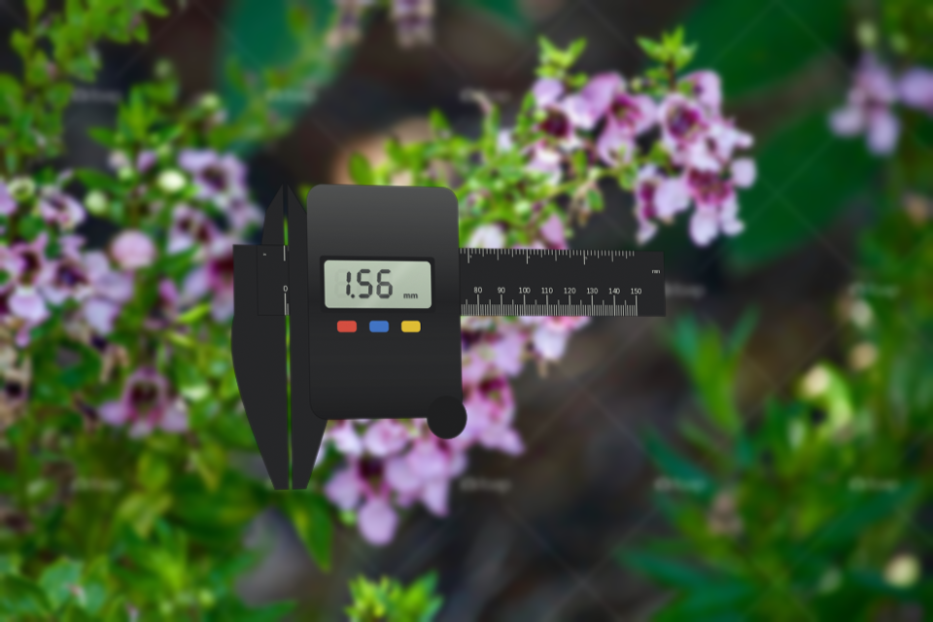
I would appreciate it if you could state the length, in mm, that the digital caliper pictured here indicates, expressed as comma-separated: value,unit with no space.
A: 1.56,mm
